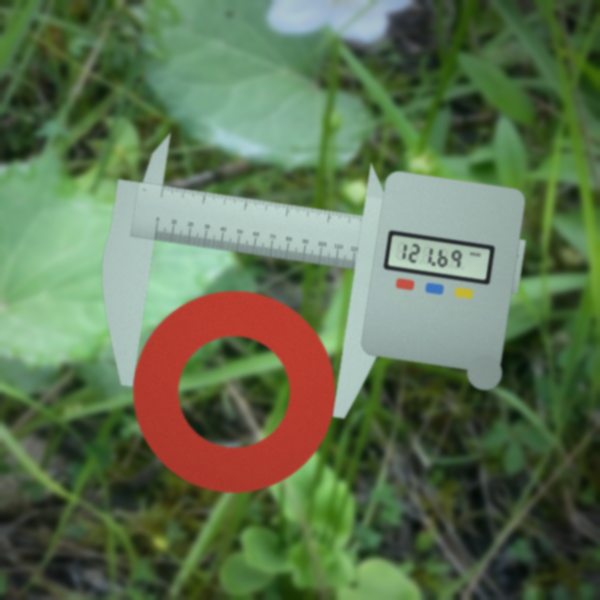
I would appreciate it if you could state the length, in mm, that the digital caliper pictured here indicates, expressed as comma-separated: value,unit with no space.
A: 121.69,mm
